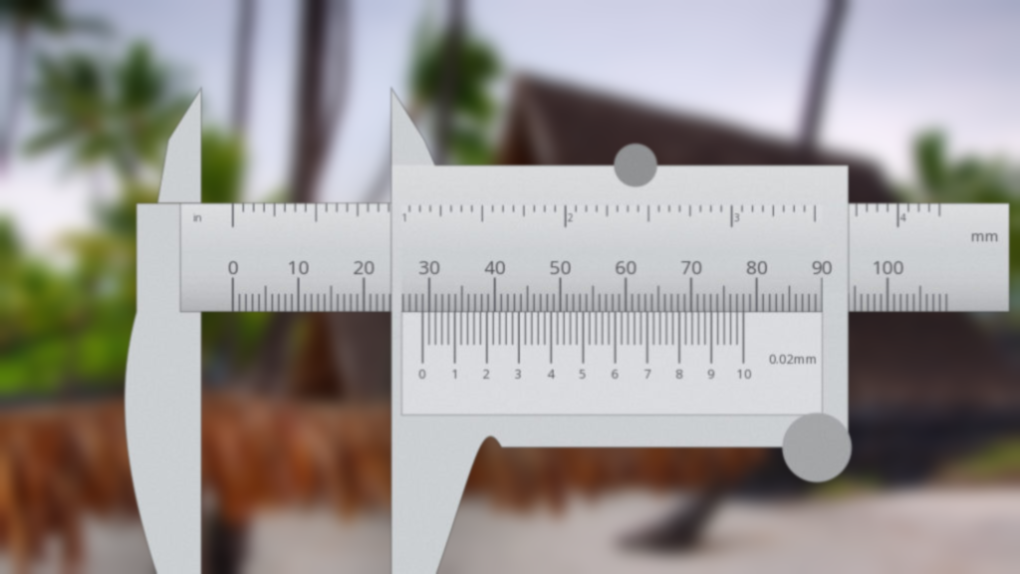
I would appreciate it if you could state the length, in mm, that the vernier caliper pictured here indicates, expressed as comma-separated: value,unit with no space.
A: 29.0,mm
